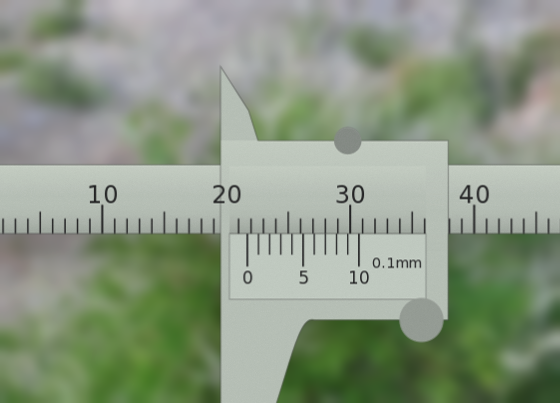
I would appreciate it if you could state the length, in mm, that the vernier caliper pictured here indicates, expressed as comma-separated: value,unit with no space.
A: 21.7,mm
